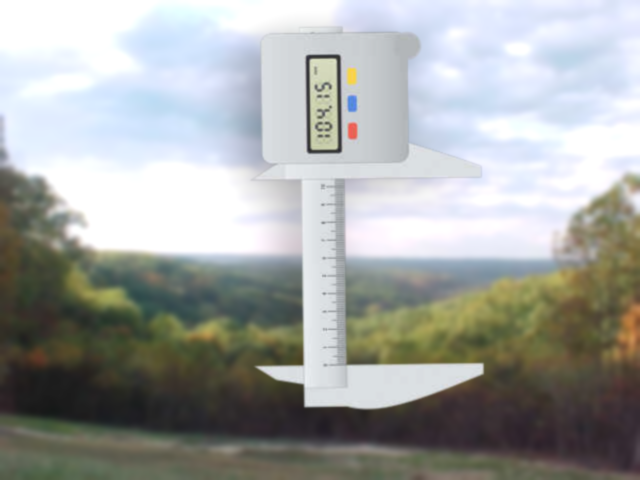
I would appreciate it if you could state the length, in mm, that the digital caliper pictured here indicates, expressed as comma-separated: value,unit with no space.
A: 104.15,mm
